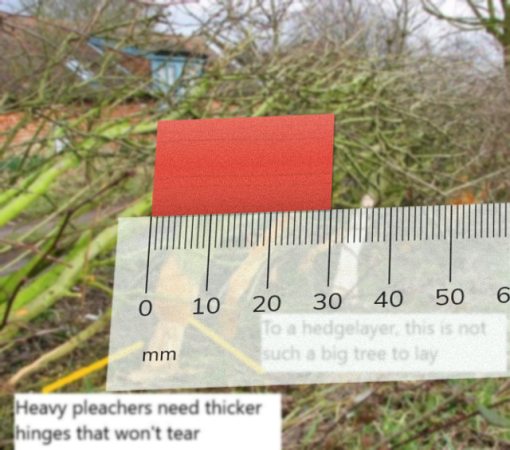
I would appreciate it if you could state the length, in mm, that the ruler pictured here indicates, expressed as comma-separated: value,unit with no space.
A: 30,mm
